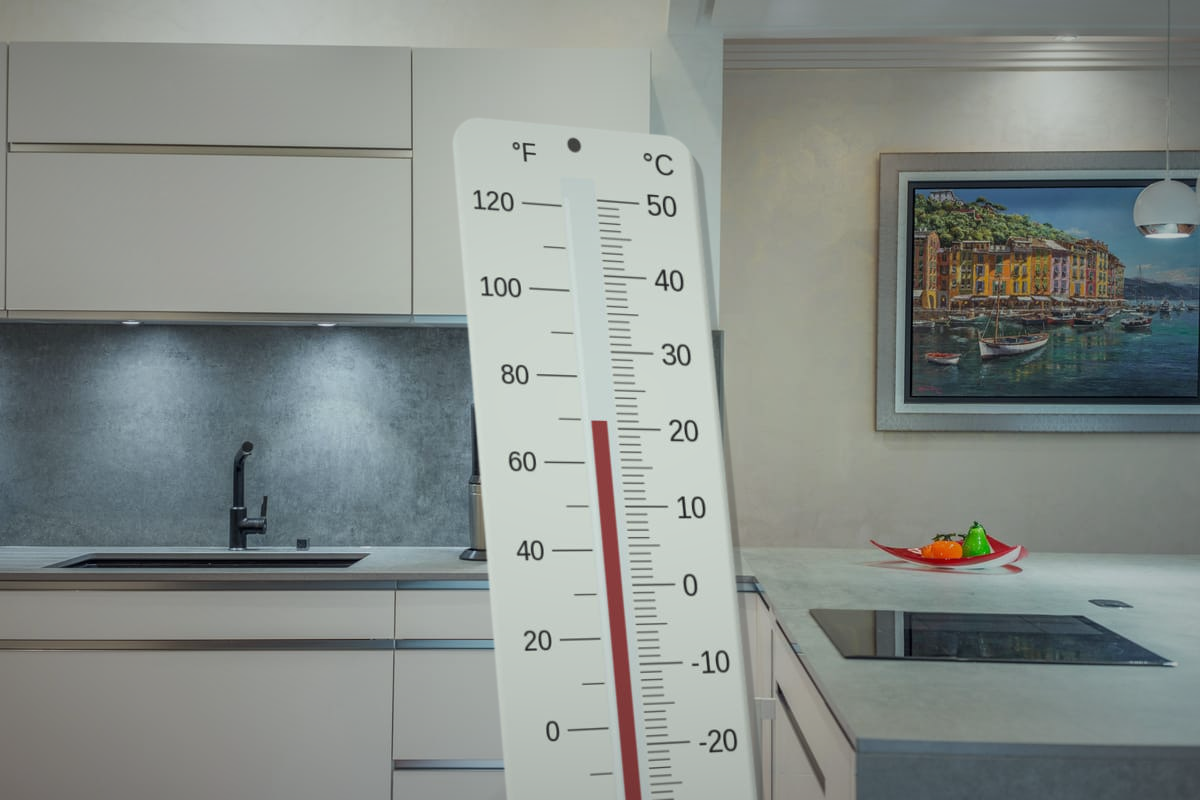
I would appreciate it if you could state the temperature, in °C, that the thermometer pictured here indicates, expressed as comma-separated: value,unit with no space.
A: 21,°C
